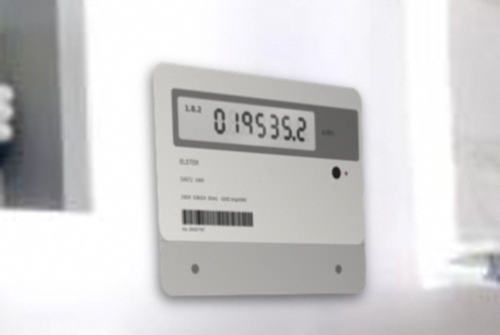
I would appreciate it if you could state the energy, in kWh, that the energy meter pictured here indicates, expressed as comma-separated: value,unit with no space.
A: 19535.2,kWh
